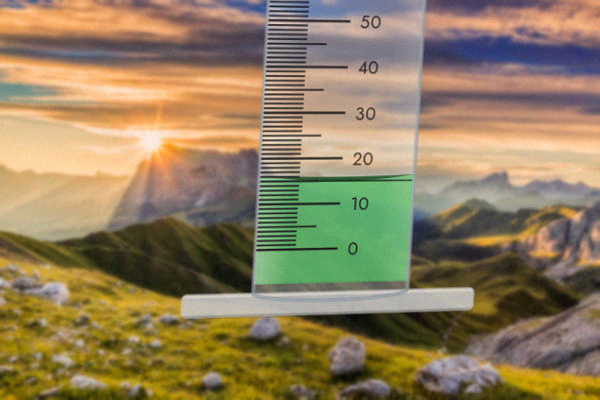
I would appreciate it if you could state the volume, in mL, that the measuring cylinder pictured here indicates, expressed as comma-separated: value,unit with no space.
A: 15,mL
